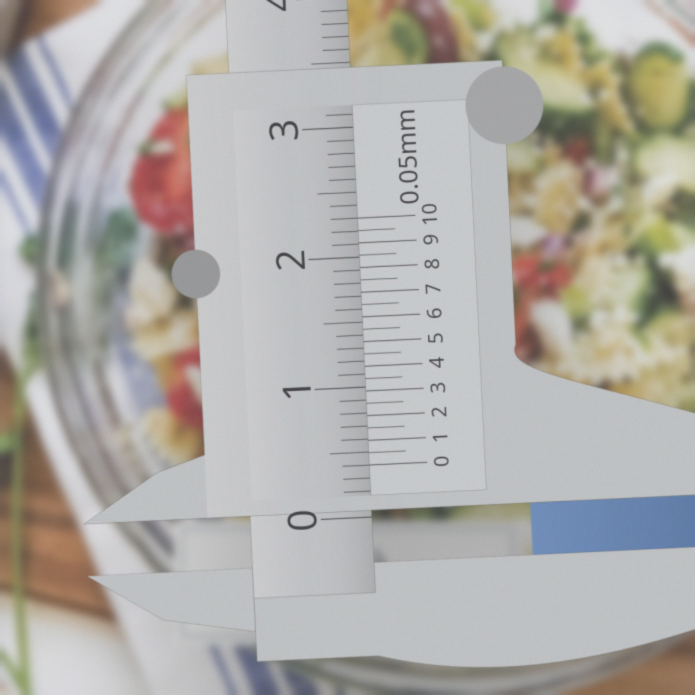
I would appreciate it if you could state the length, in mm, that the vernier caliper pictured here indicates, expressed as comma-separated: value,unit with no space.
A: 4.0,mm
